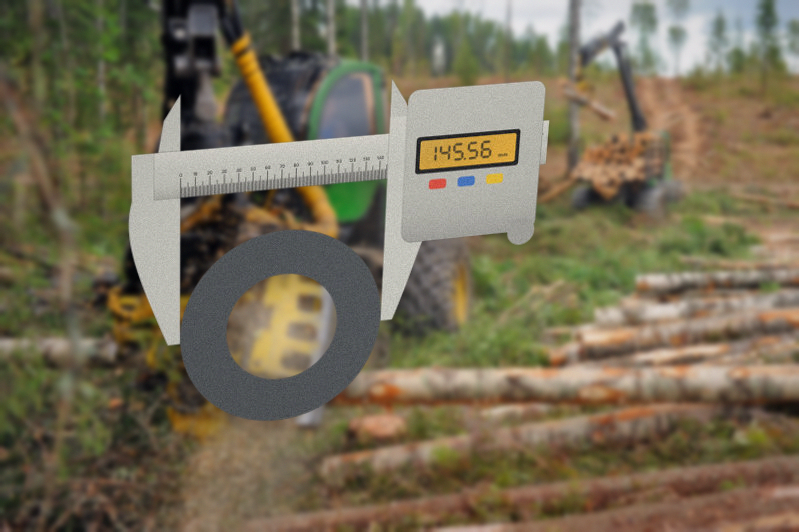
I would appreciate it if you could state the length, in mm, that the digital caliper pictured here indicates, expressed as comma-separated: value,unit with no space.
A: 145.56,mm
